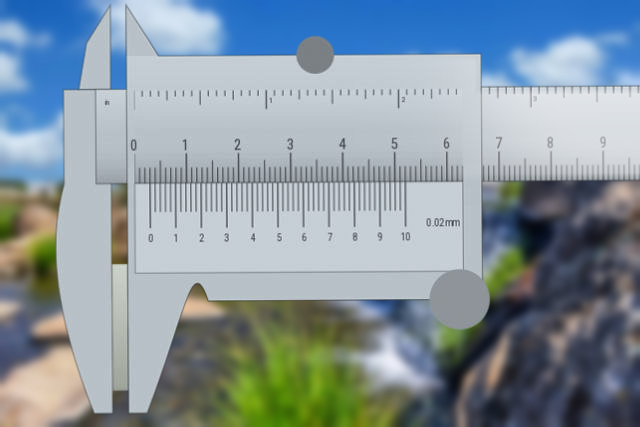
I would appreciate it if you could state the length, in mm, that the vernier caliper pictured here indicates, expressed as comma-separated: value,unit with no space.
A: 3.0,mm
